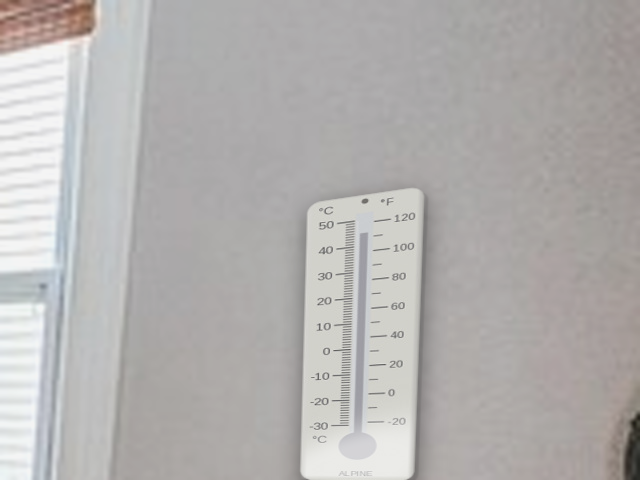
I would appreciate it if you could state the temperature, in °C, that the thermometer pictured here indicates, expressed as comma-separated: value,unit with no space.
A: 45,°C
